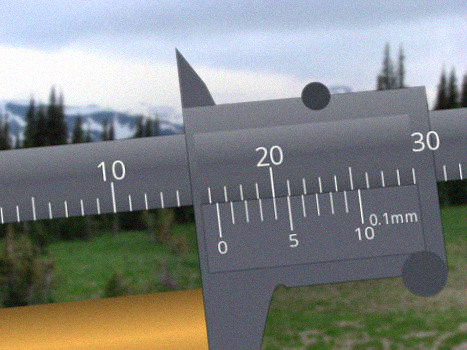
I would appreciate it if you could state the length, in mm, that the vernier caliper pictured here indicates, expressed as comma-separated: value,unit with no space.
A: 16.4,mm
